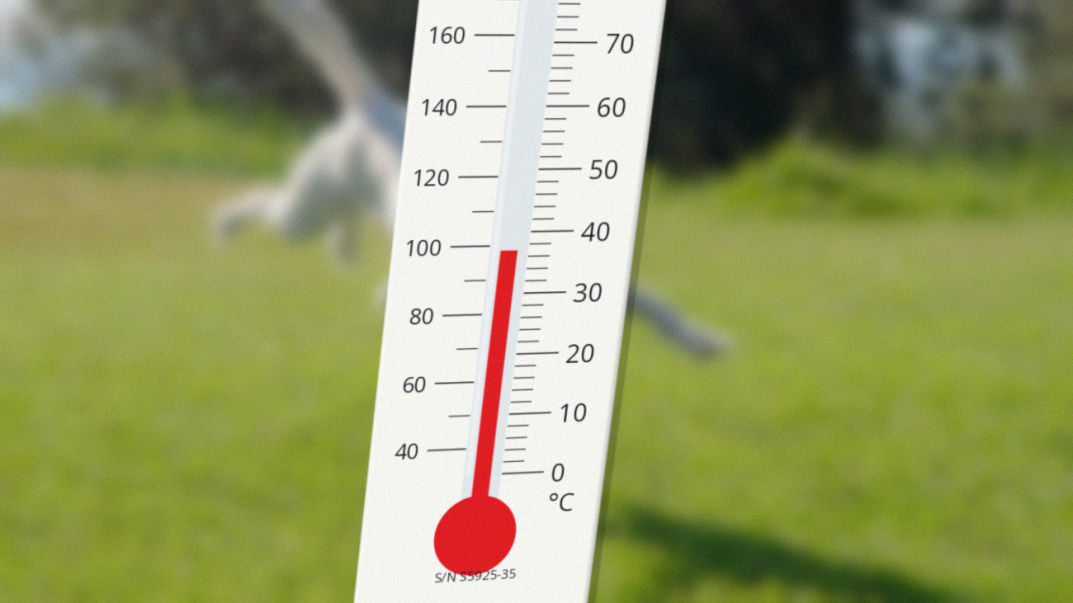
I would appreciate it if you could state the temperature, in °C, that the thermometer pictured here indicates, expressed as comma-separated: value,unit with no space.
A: 37,°C
